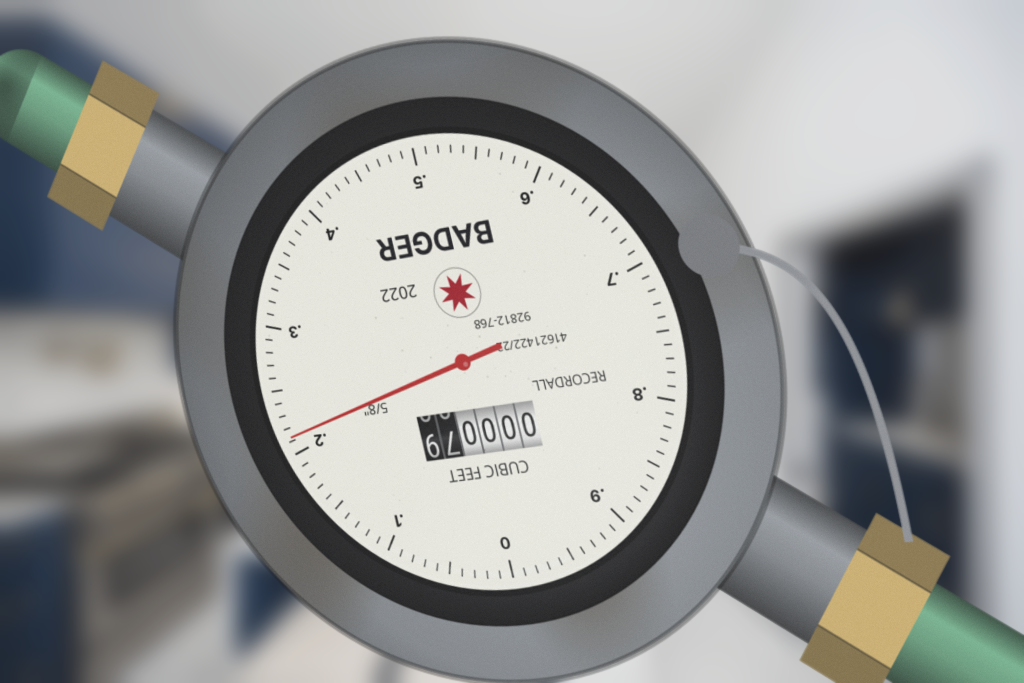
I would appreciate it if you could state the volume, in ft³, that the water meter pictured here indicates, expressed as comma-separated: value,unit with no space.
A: 79.21,ft³
